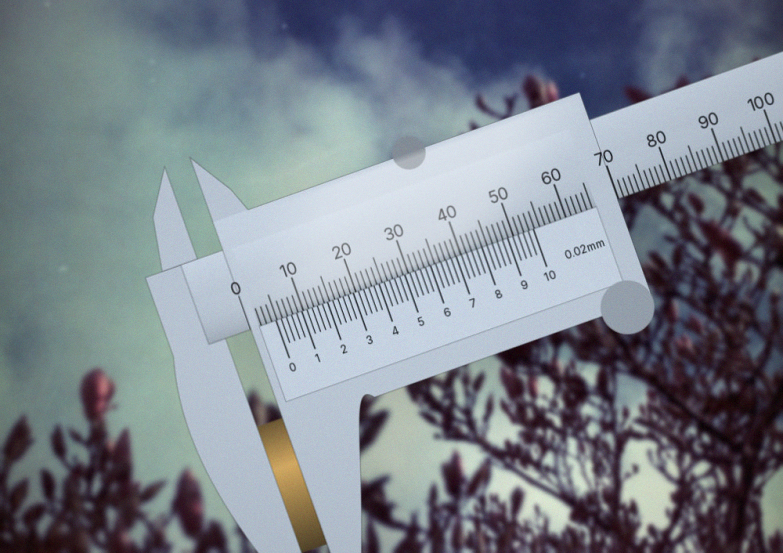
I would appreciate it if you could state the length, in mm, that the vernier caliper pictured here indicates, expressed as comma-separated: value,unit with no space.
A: 4.8,mm
